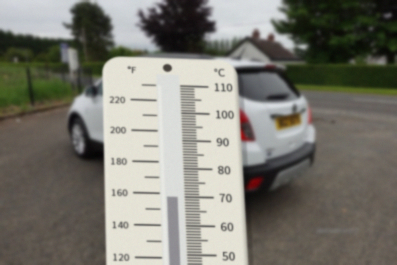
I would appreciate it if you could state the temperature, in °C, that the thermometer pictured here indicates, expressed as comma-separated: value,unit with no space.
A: 70,°C
